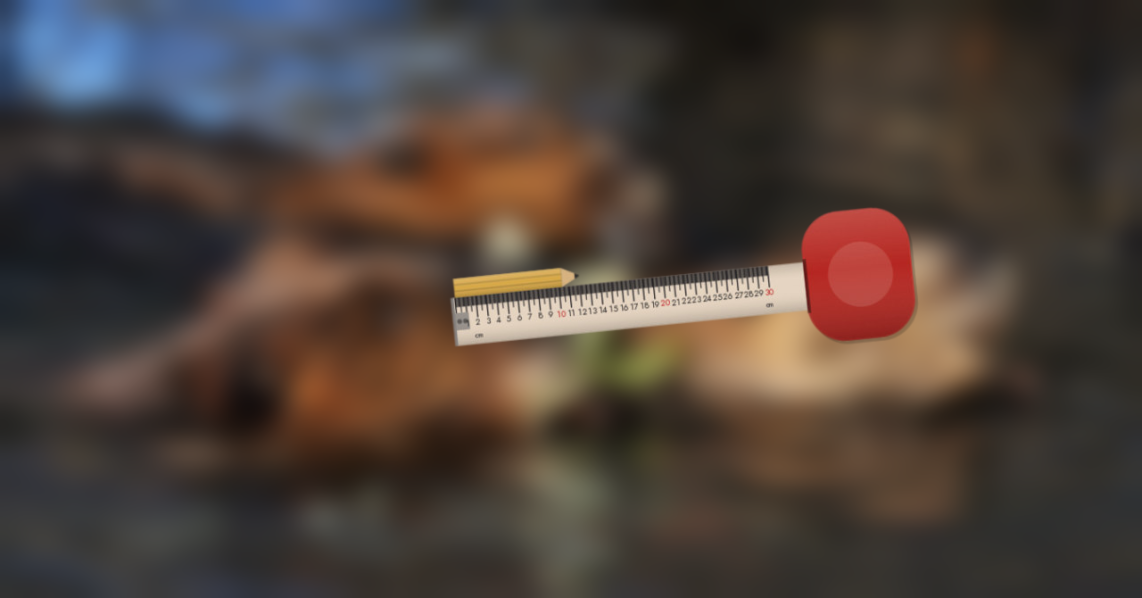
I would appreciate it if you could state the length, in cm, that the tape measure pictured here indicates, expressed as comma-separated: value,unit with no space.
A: 12,cm
